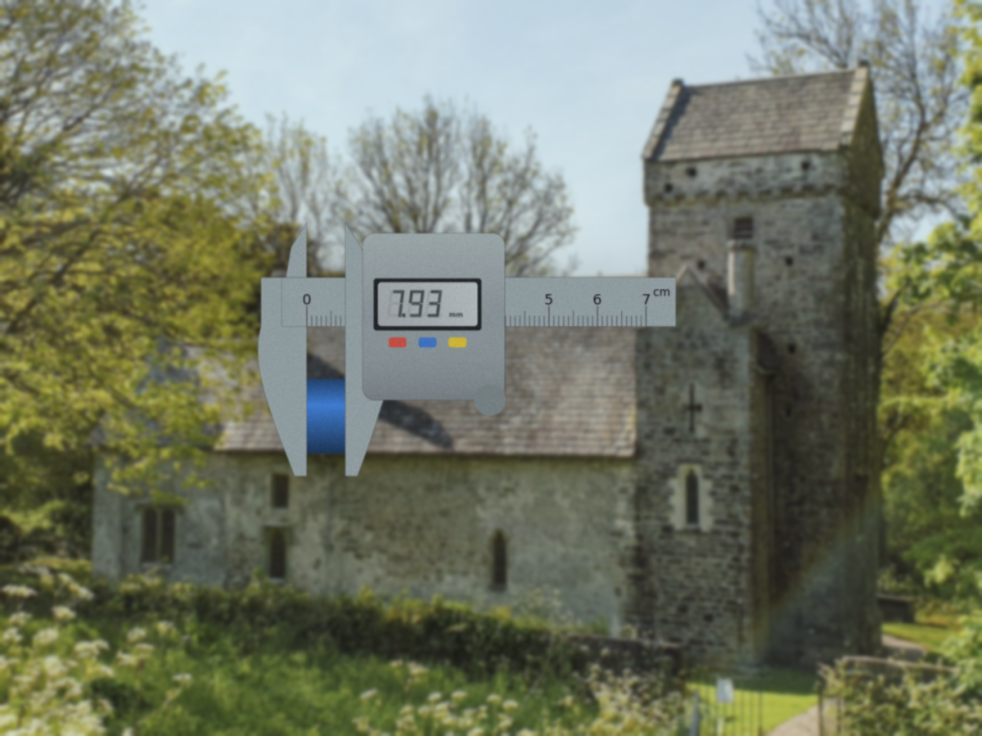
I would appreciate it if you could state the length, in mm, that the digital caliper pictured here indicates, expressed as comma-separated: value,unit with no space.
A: 7.93,mm
